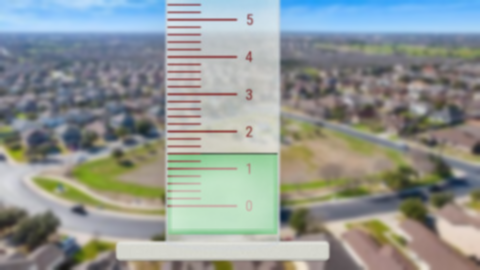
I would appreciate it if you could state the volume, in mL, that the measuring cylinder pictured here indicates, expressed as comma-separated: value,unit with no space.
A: 1.4,mL
